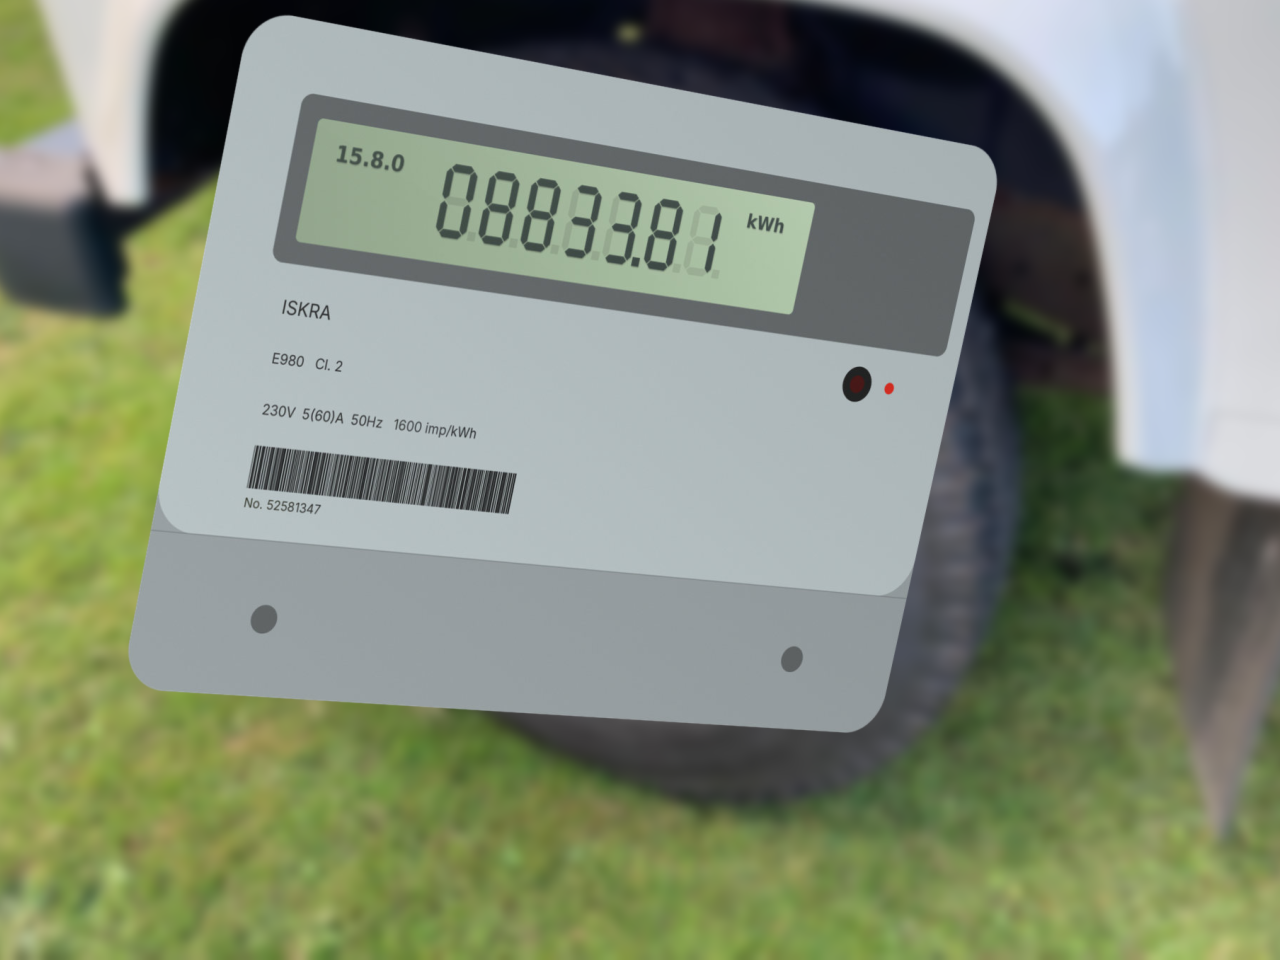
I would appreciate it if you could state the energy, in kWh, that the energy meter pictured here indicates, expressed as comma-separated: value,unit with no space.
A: 8833.81,kWh
